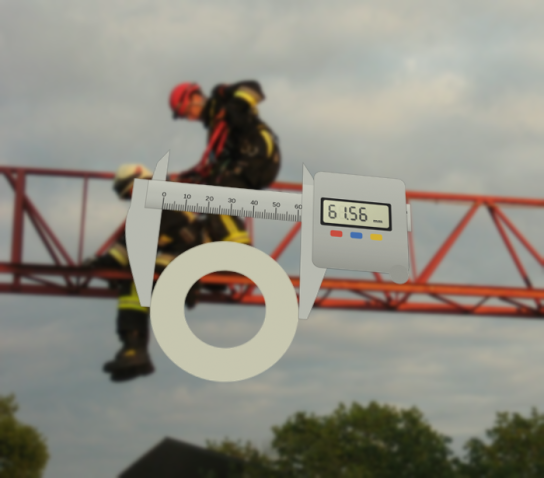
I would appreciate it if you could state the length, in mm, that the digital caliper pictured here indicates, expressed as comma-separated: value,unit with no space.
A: 61.56,mm
